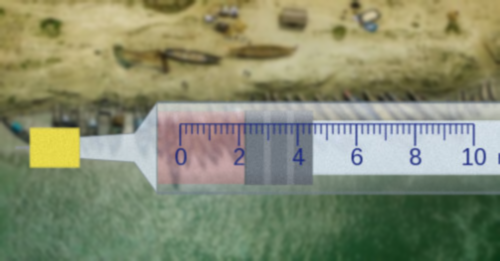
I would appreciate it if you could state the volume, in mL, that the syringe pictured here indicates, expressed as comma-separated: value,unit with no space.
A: 2.2,mL
